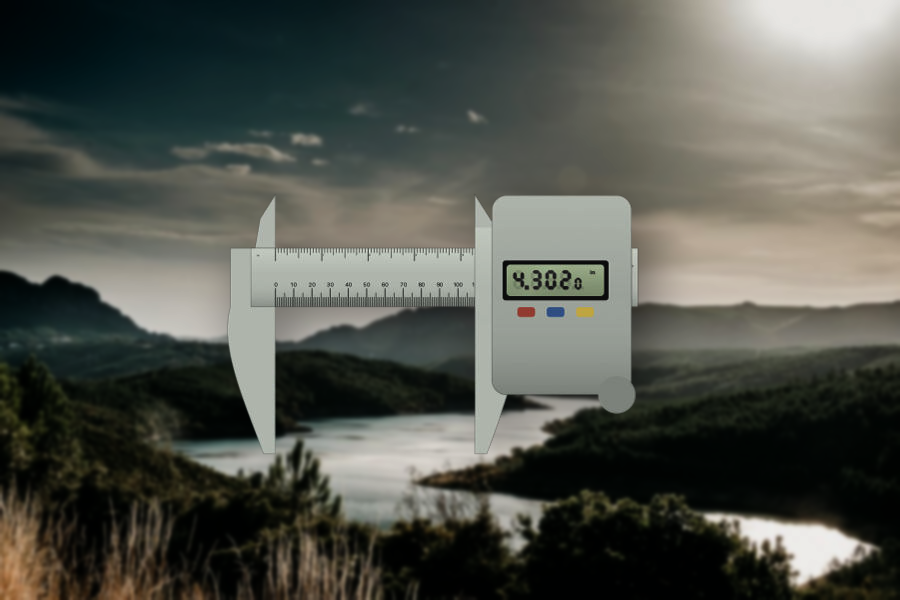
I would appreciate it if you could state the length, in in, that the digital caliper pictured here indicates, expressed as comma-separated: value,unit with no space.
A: 4.3020,in
